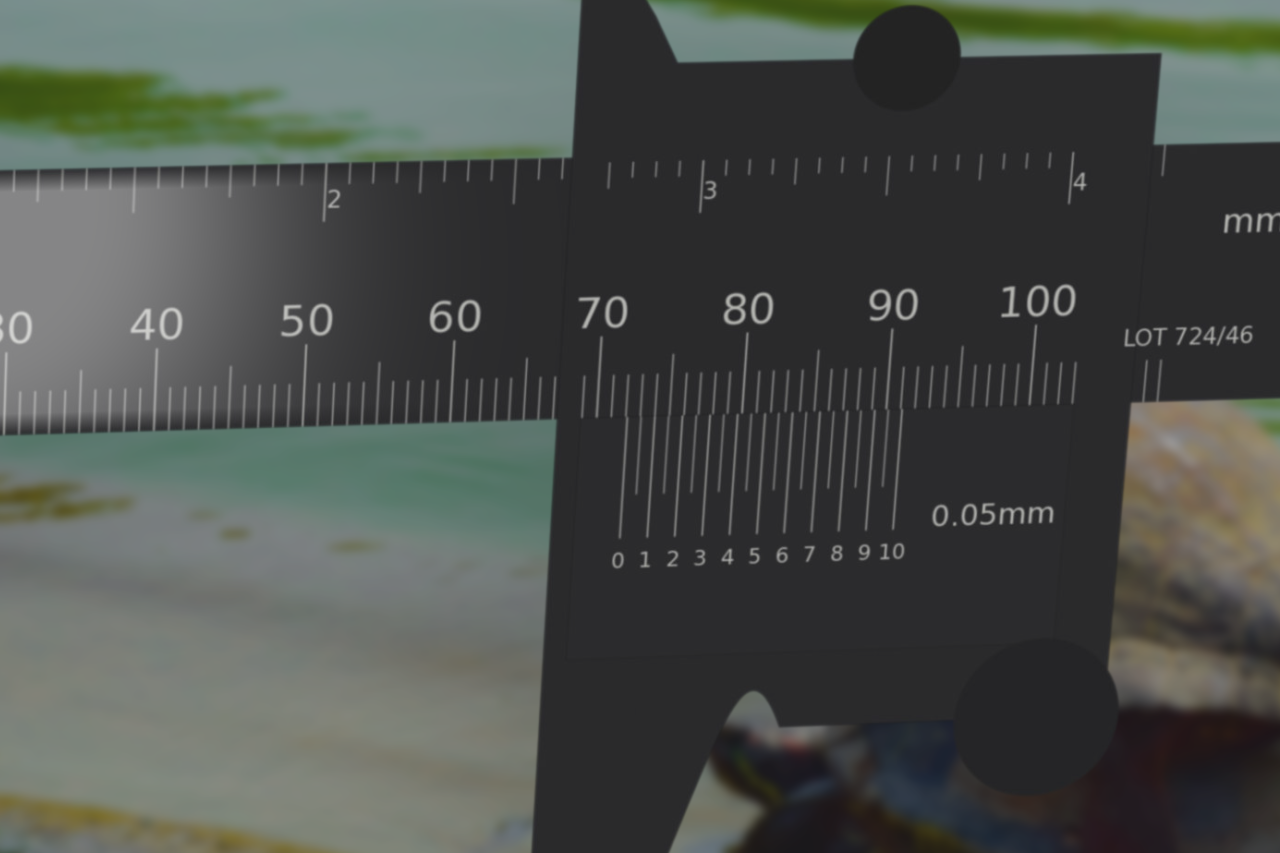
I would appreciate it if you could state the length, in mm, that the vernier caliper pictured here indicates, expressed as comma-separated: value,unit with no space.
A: 72.1,mm
